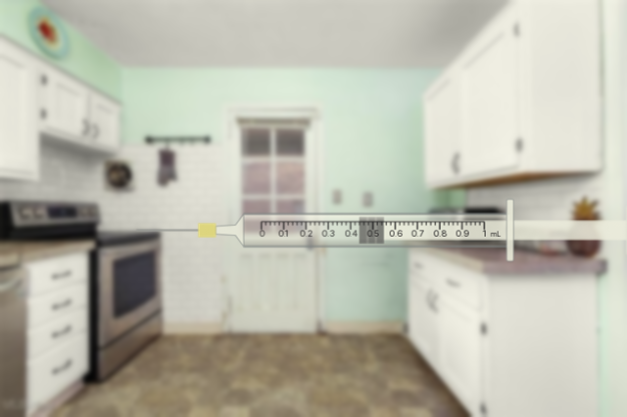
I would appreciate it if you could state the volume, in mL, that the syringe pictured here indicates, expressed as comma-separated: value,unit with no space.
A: 0.44,mL
